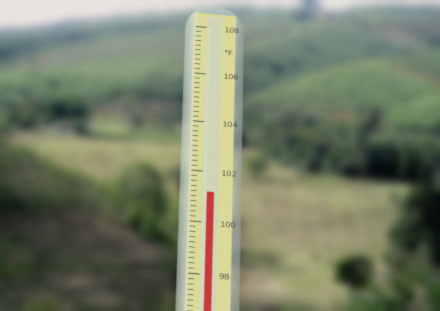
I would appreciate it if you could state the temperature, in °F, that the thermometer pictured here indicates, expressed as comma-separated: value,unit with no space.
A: 101.2,°F
